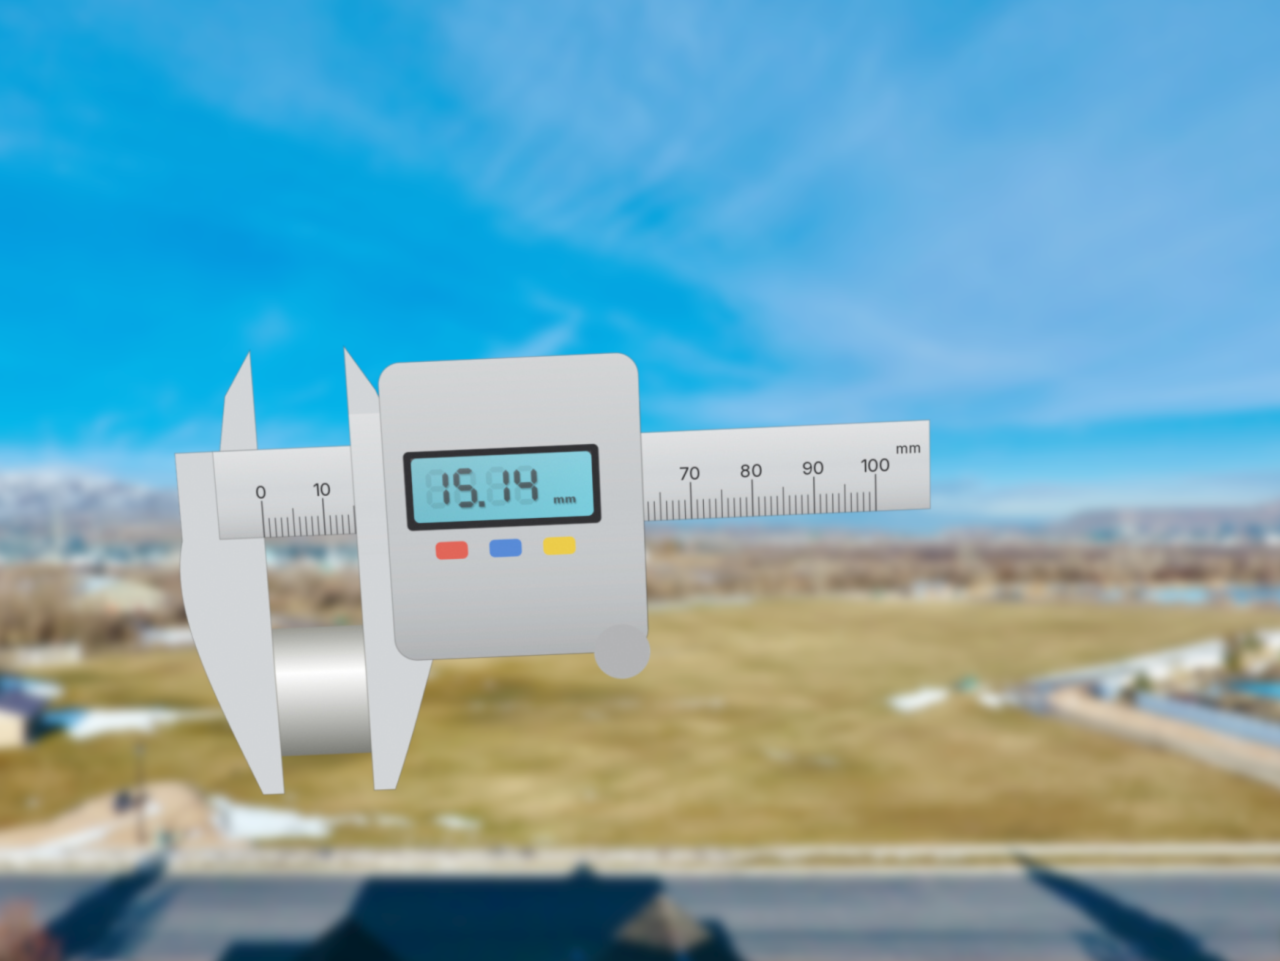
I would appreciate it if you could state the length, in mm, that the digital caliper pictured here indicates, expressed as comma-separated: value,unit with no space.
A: 15.14,mm
